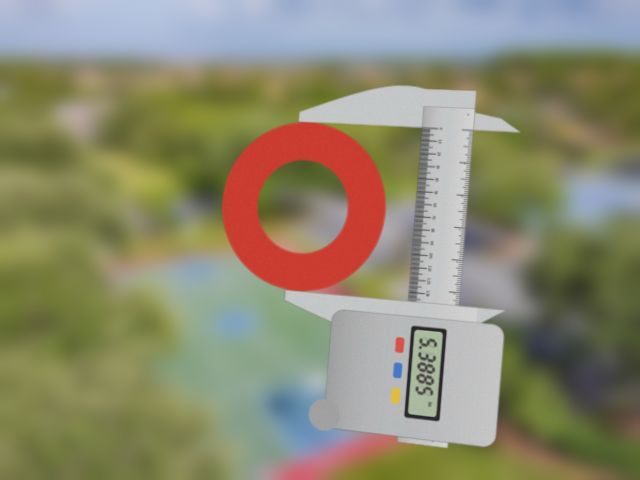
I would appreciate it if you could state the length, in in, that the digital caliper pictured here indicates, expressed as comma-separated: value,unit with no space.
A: 5.3885,in
